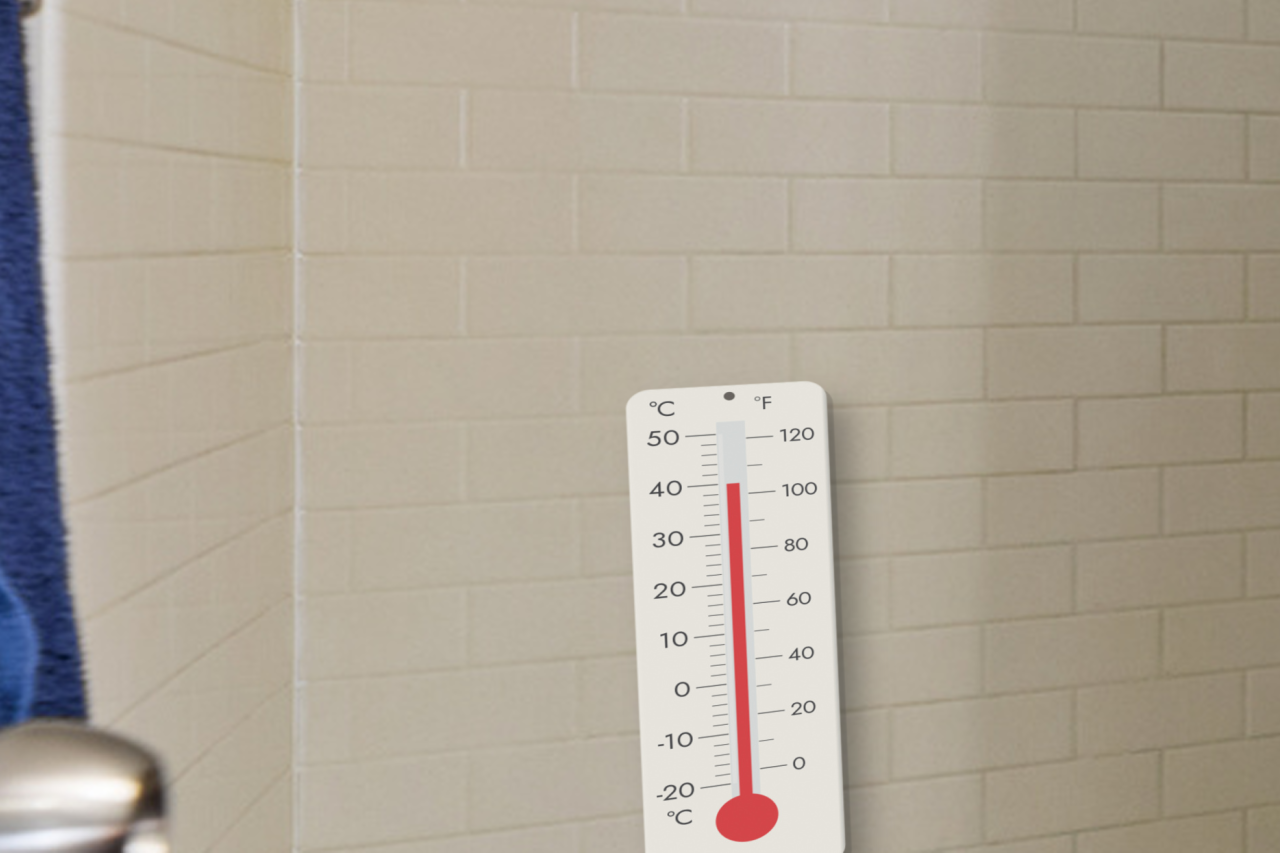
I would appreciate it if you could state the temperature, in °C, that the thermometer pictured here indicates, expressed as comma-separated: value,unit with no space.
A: 40,°C
